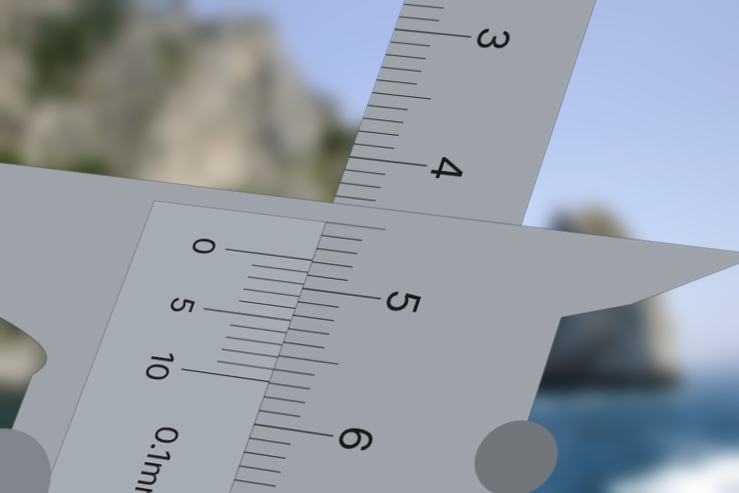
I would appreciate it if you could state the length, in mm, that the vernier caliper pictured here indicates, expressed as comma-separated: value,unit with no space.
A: 47.9,mm
